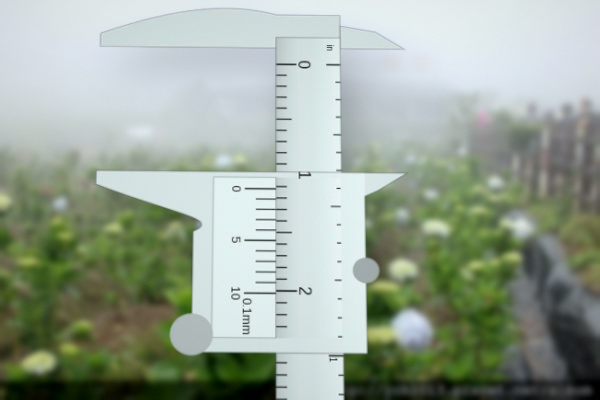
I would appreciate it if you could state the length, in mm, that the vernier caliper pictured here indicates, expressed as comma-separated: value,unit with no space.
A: 11.2,mm
